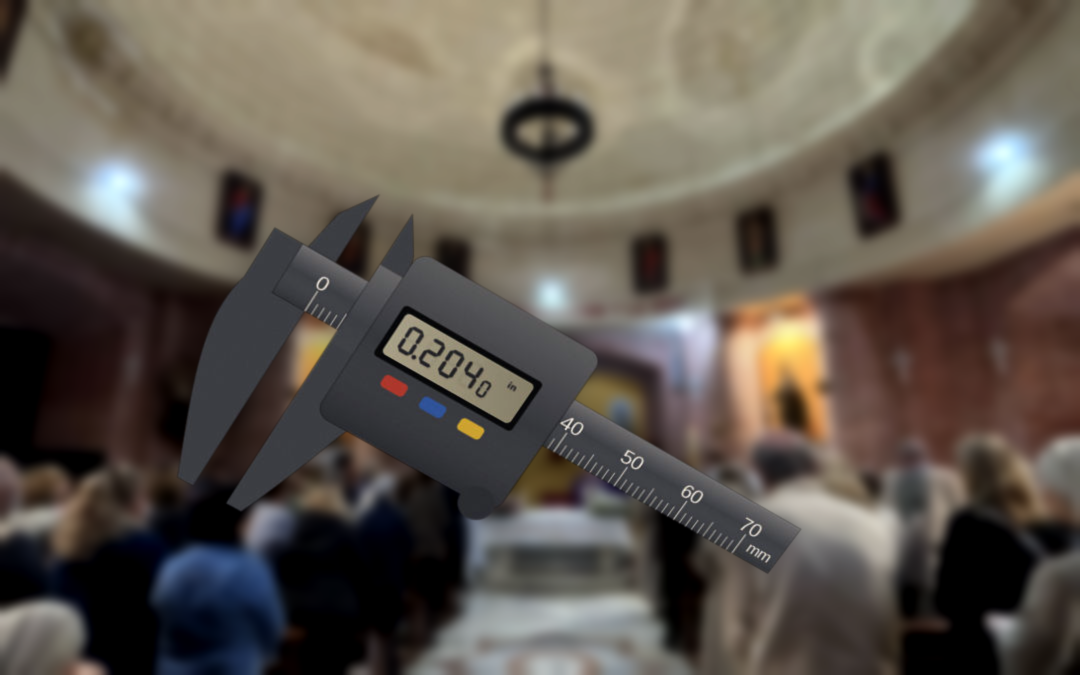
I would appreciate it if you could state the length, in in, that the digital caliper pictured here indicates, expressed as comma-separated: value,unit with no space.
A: 0.2040,in
